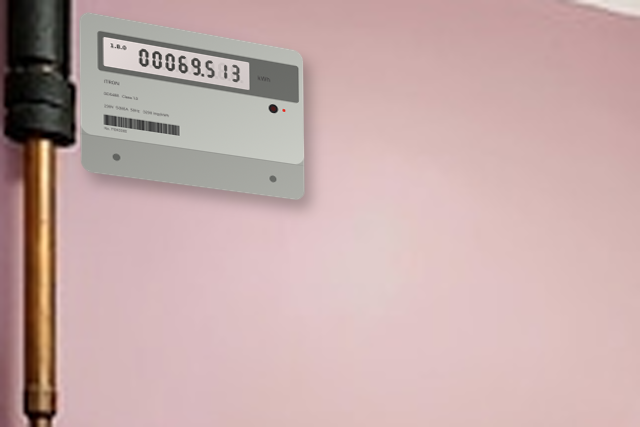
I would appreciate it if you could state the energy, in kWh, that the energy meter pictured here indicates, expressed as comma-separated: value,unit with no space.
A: 69.513,kWh
